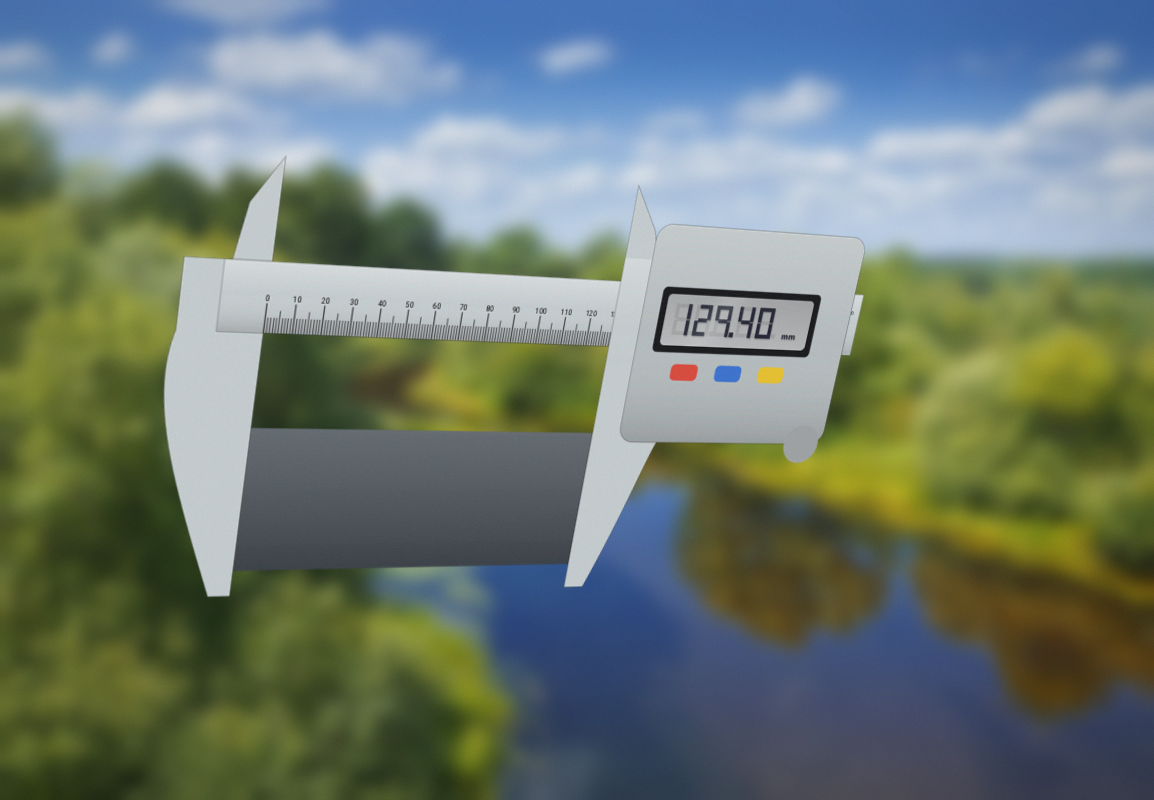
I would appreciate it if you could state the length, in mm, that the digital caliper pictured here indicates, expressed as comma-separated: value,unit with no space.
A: 129.40,mm
